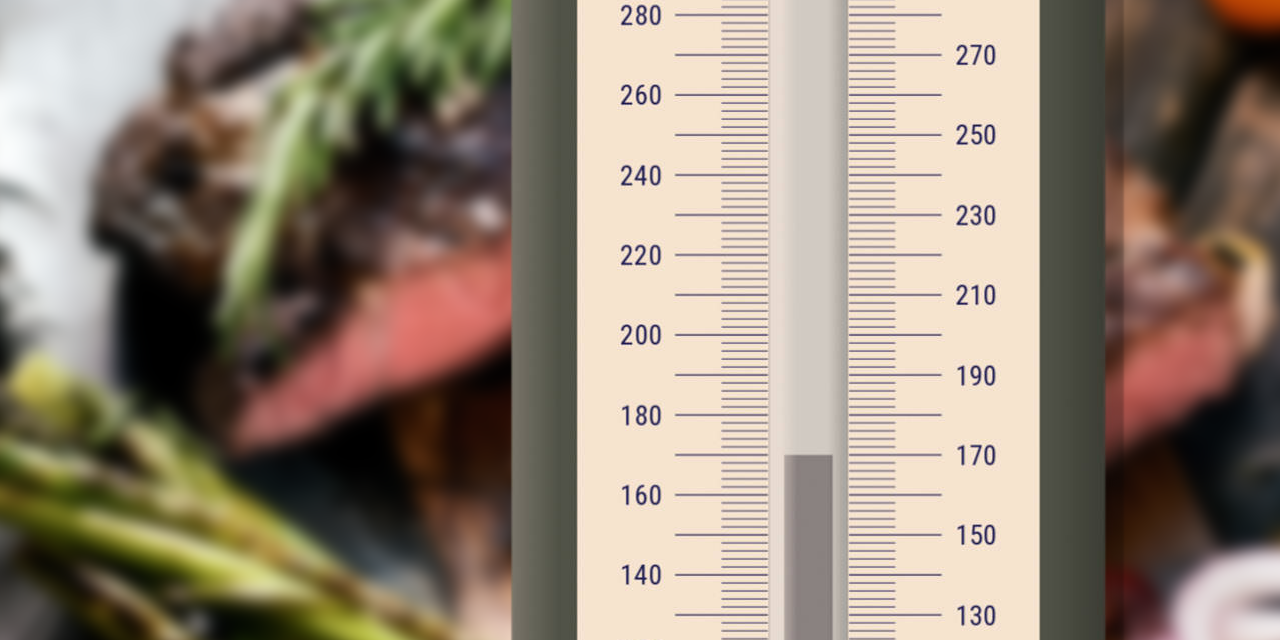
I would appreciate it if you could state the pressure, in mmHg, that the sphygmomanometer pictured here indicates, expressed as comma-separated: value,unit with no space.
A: 170,mmHg
